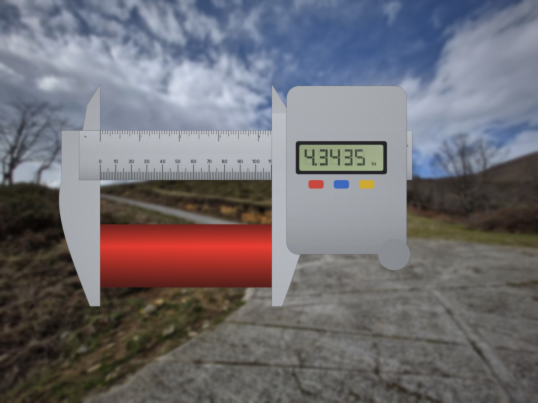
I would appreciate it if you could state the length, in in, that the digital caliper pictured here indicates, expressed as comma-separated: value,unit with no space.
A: 4.3435,in
